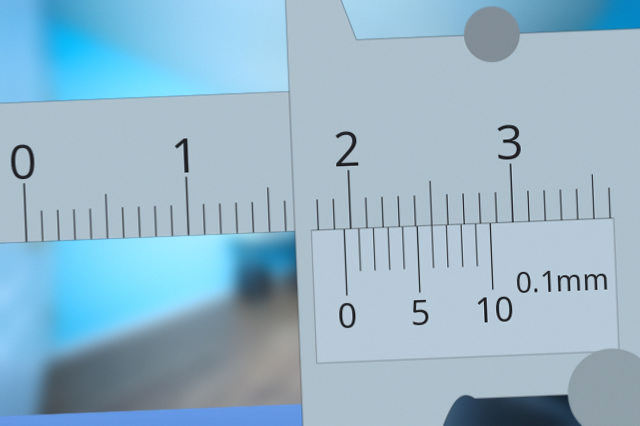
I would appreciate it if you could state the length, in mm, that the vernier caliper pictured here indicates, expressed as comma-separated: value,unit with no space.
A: 19.6,mm
